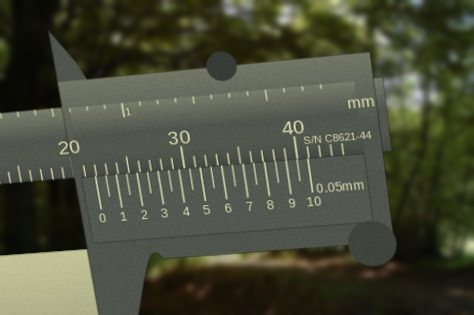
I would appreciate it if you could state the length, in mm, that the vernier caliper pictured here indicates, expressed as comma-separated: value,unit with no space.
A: 21.9,mm
